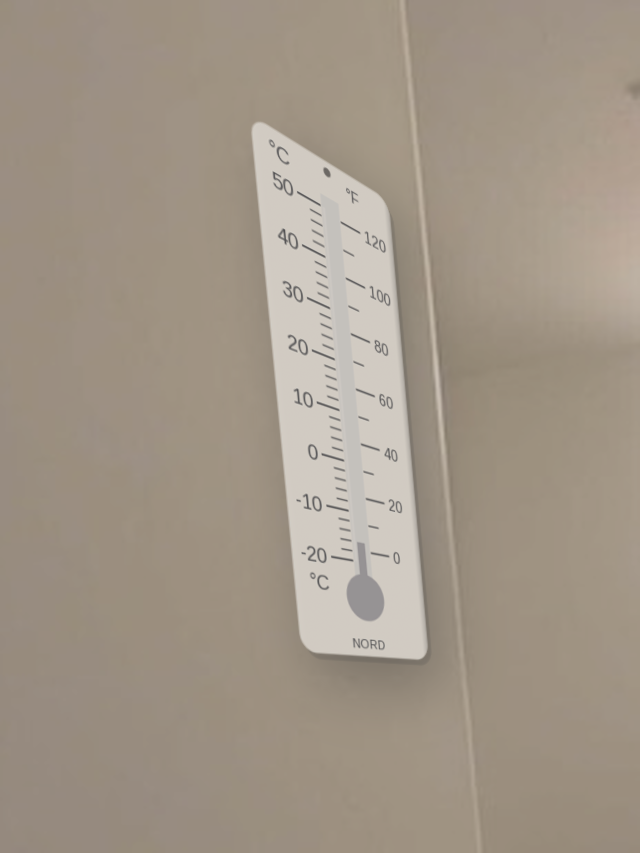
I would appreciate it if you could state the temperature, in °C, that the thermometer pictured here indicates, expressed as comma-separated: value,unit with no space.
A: -16,°C
